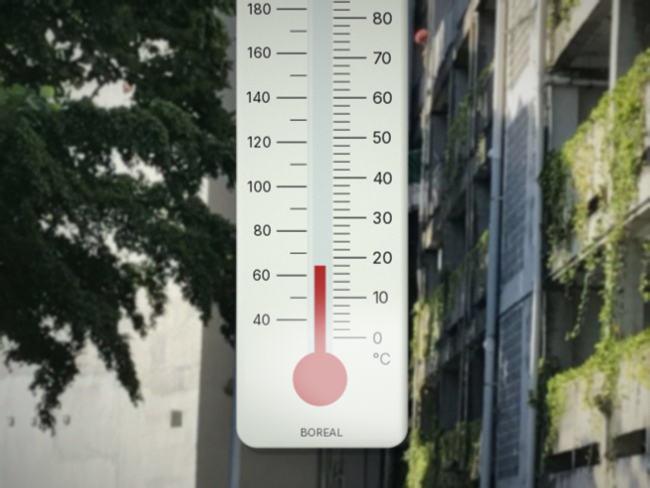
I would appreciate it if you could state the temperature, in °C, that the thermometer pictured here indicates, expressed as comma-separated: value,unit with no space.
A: 18,°C
